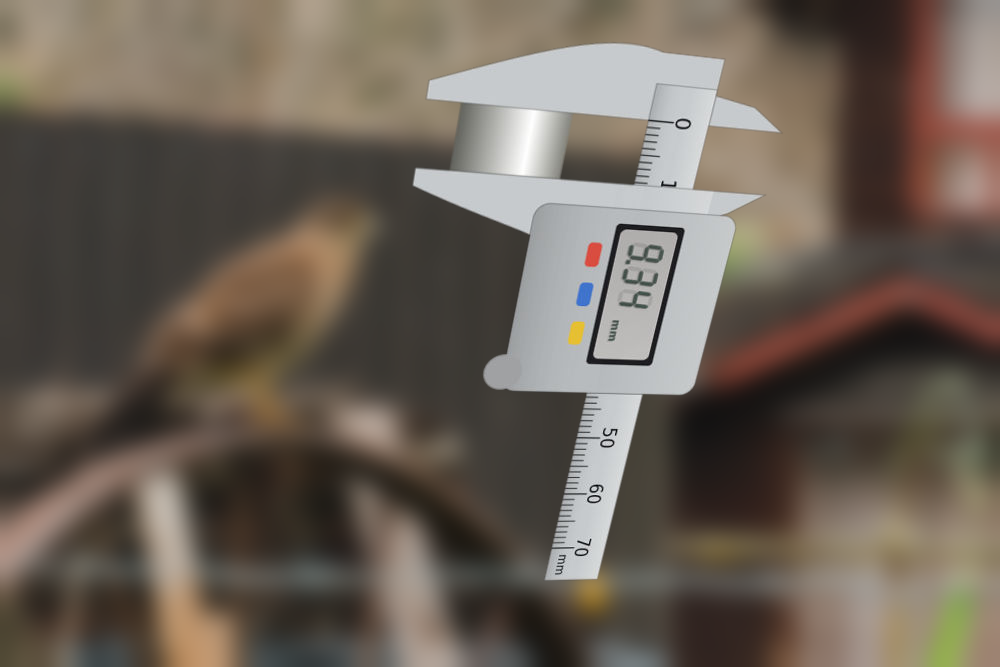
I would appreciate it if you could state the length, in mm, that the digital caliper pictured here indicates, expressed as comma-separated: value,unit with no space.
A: 9.34,mm
